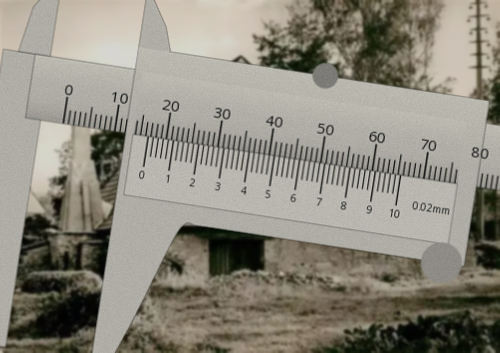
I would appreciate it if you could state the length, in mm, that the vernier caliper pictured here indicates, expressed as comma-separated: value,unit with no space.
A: 16.5,mm
